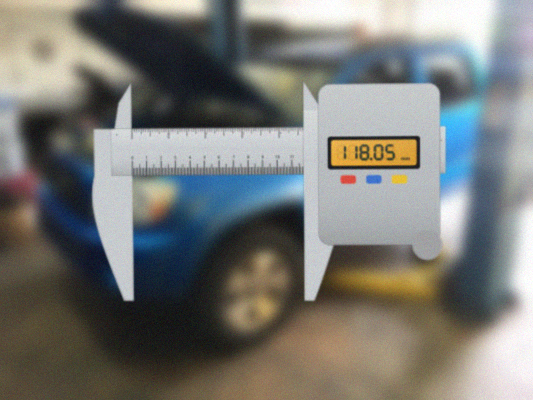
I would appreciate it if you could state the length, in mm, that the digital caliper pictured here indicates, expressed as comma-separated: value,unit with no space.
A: 118.05,mm
